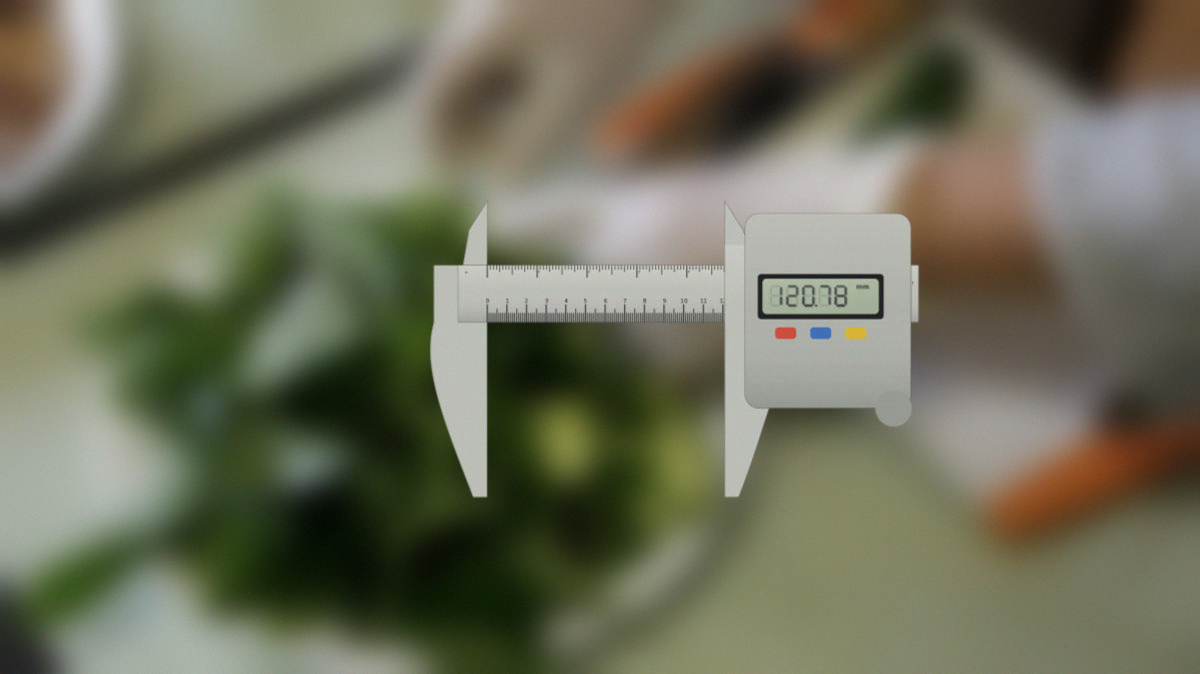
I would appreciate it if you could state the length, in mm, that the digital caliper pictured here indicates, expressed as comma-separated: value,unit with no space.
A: 120.78,mm
